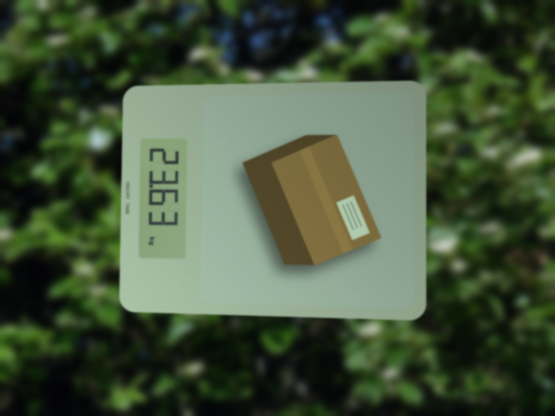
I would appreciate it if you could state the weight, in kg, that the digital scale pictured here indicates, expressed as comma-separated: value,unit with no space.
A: 23.63,kg
